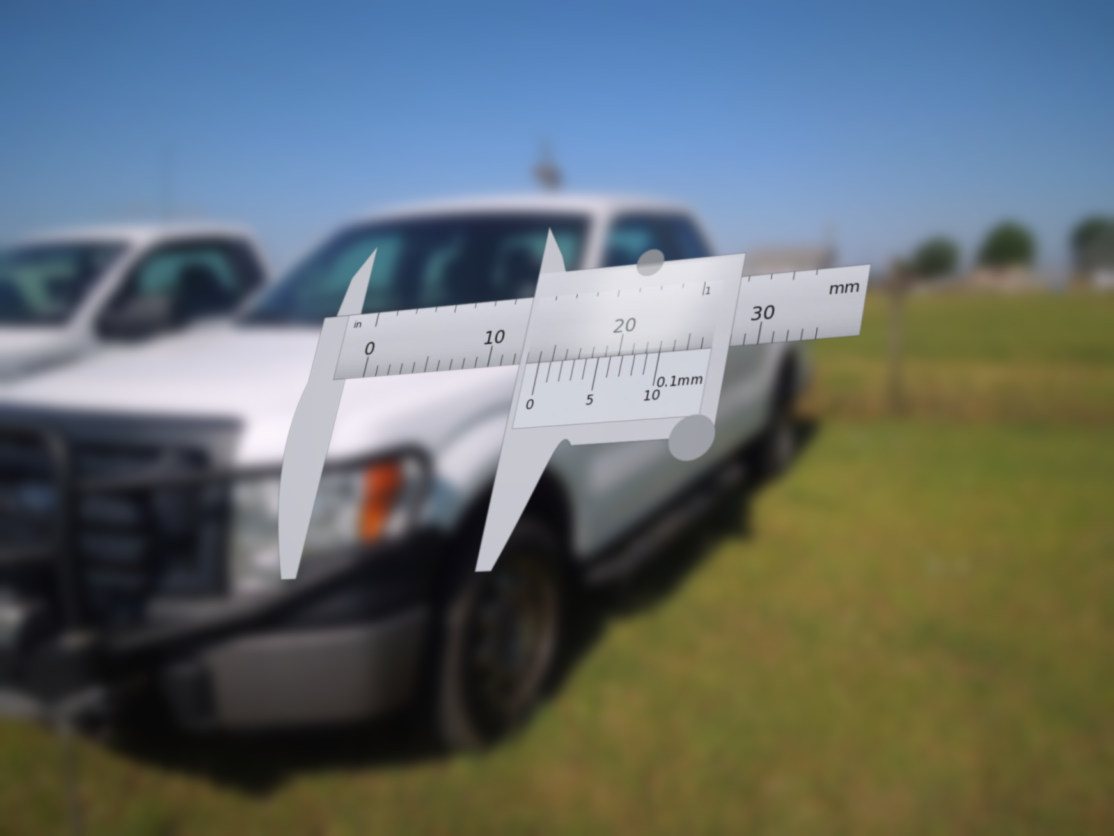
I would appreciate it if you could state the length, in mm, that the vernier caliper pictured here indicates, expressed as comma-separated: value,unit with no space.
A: 14.0,mm
